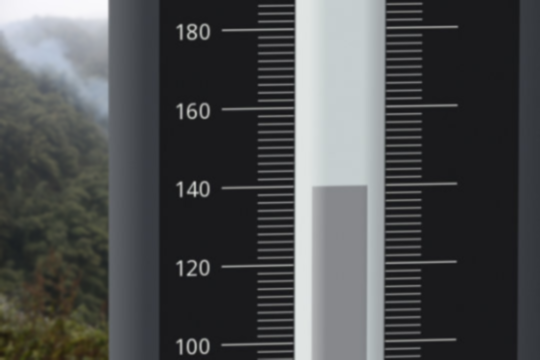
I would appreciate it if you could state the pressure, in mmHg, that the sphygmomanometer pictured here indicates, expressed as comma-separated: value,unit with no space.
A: 140,mmHg
